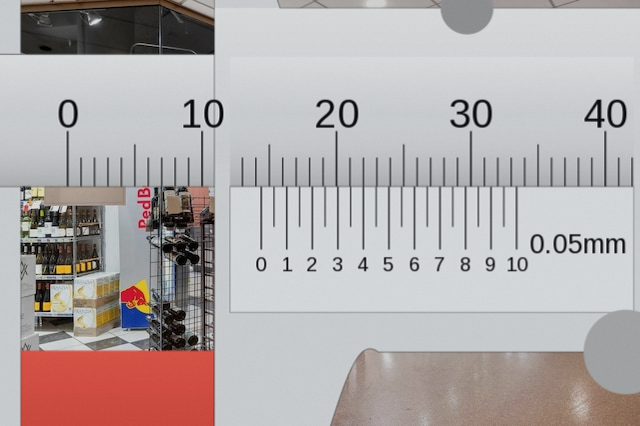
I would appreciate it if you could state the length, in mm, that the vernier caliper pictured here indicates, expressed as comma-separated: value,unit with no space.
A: 14.4,mm
